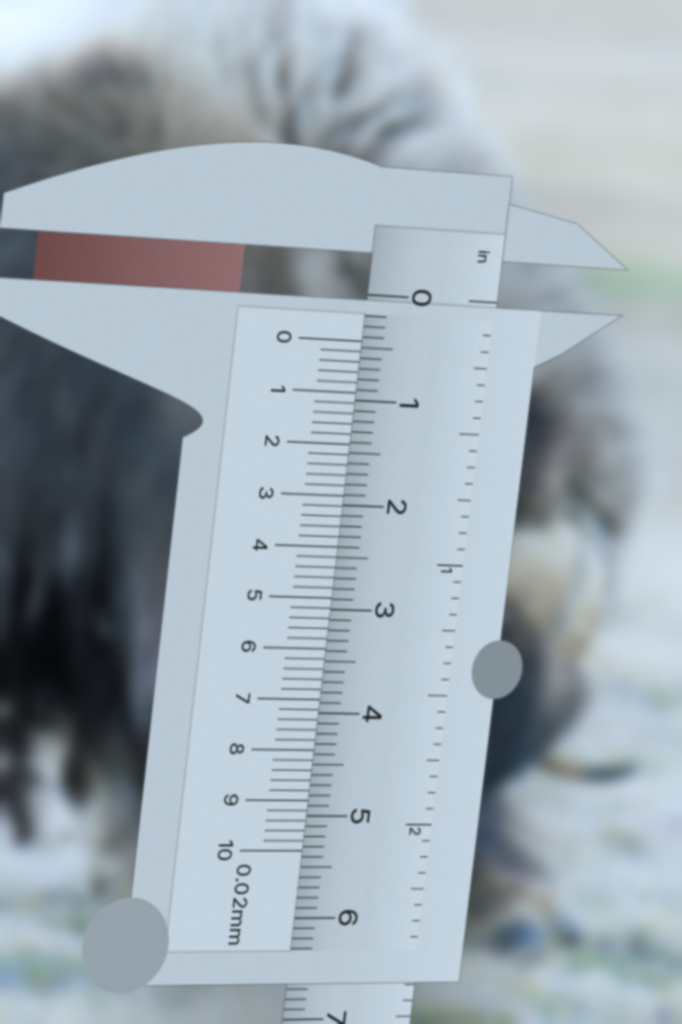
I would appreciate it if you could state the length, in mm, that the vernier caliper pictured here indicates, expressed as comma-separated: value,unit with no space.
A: 4.4,mm
